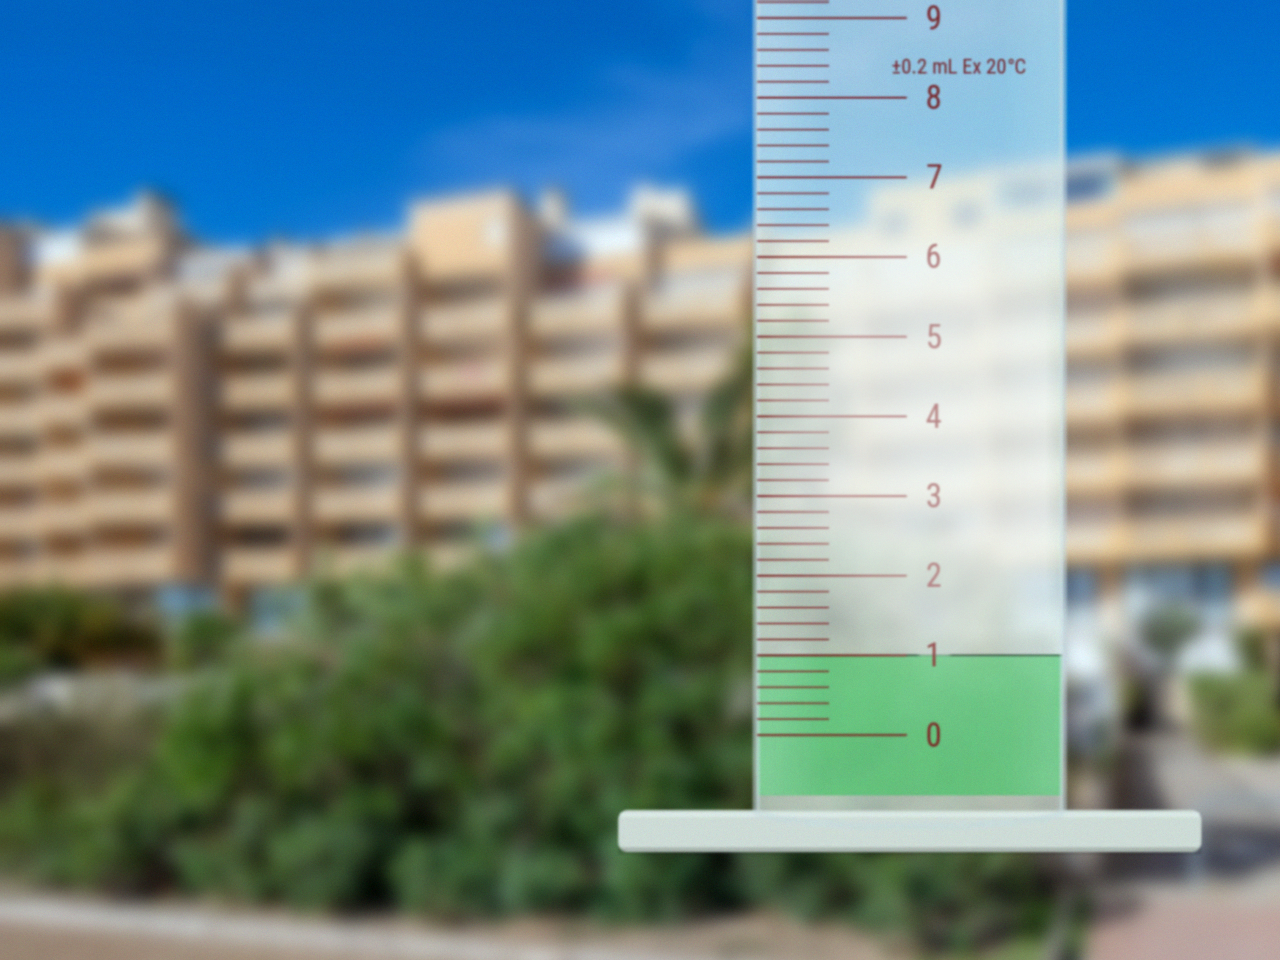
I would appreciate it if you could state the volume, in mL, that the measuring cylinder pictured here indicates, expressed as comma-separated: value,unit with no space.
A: 1,mL
